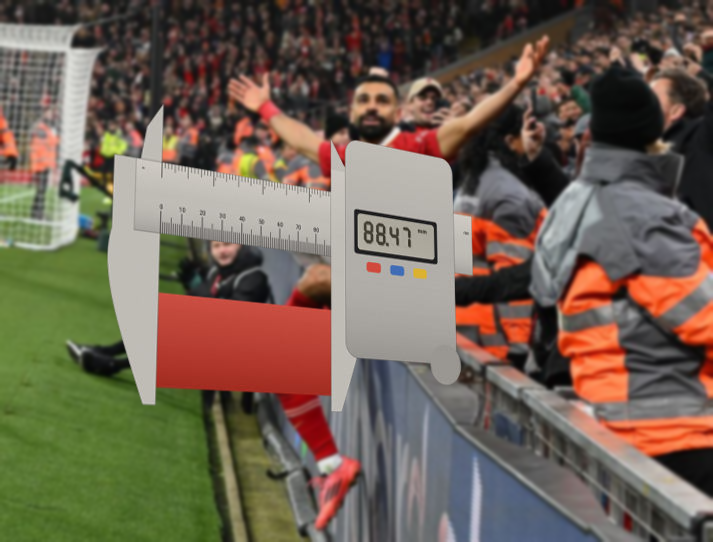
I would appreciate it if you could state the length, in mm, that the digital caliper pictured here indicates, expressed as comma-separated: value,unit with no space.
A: 88.47,mm
